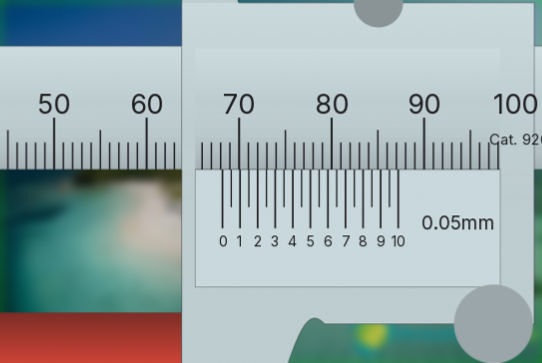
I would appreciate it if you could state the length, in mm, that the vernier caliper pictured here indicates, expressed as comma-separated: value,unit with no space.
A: 68.2,mm
